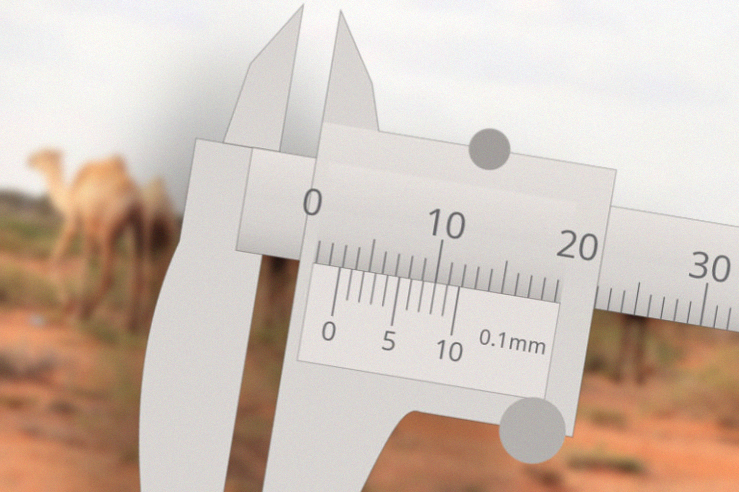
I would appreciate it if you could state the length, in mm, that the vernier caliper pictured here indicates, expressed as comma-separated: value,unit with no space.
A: 2.8,mm
